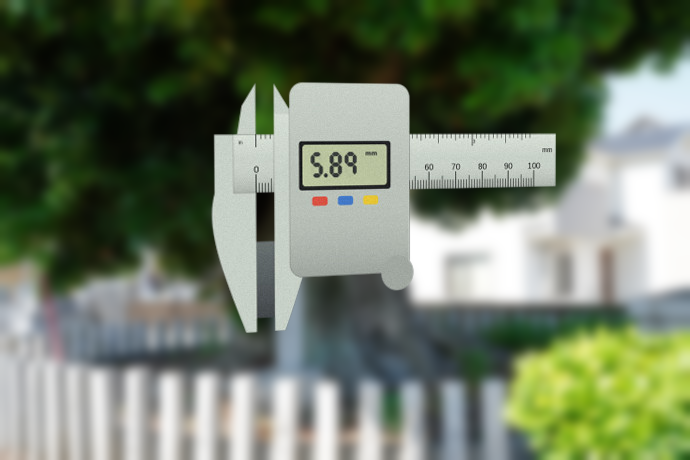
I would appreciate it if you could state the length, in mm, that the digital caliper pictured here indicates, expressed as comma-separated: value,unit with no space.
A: 5.89,mm
